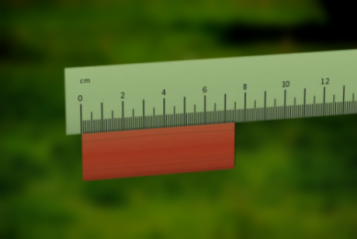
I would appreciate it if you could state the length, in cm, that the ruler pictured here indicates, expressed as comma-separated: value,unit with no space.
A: 7.5,cm
